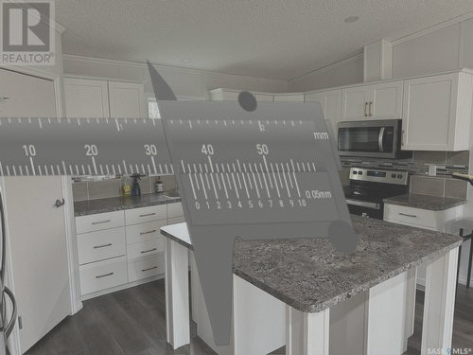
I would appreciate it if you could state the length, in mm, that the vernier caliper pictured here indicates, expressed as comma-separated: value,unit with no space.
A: 35.8,mm
